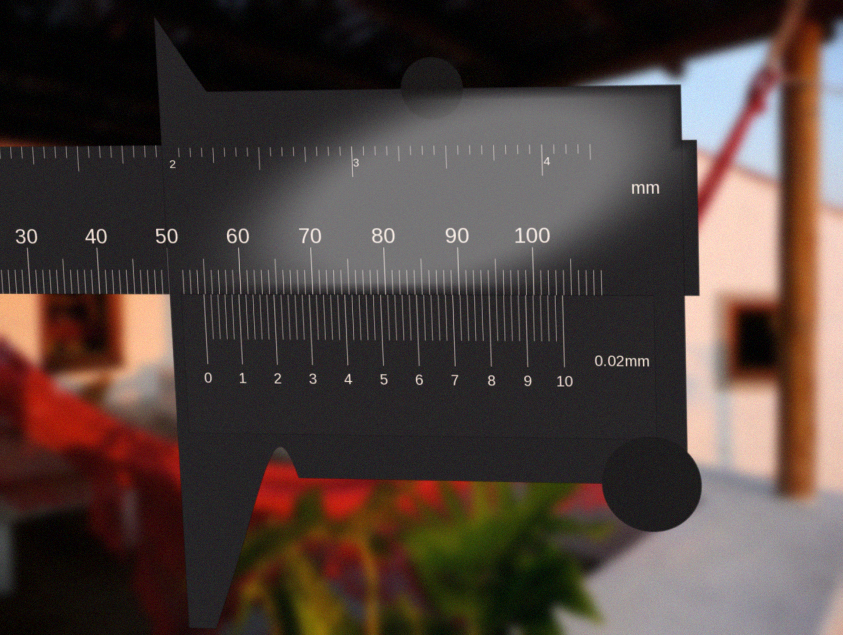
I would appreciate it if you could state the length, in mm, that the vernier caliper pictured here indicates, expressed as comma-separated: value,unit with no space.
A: 54.8,mm
